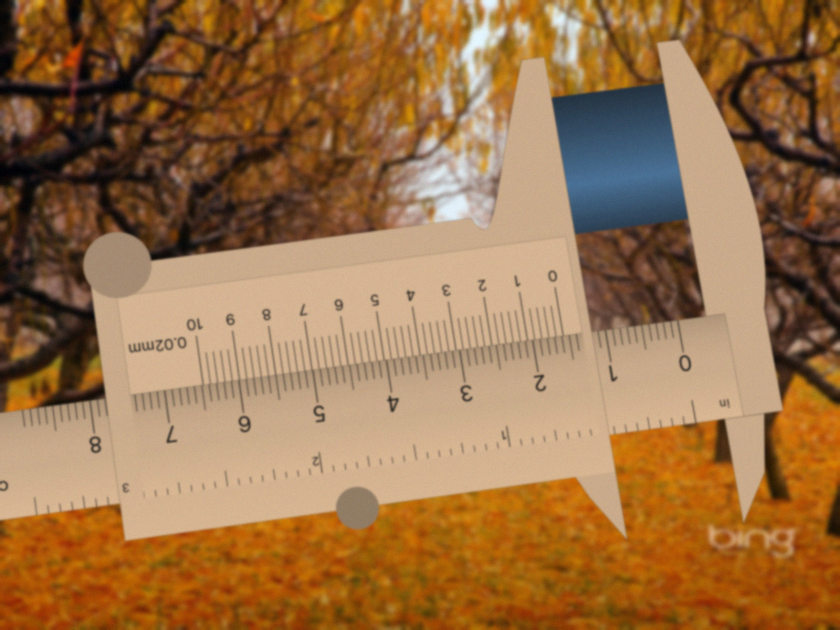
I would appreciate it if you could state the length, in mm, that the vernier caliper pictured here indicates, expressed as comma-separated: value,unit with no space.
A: 15.8,mm
